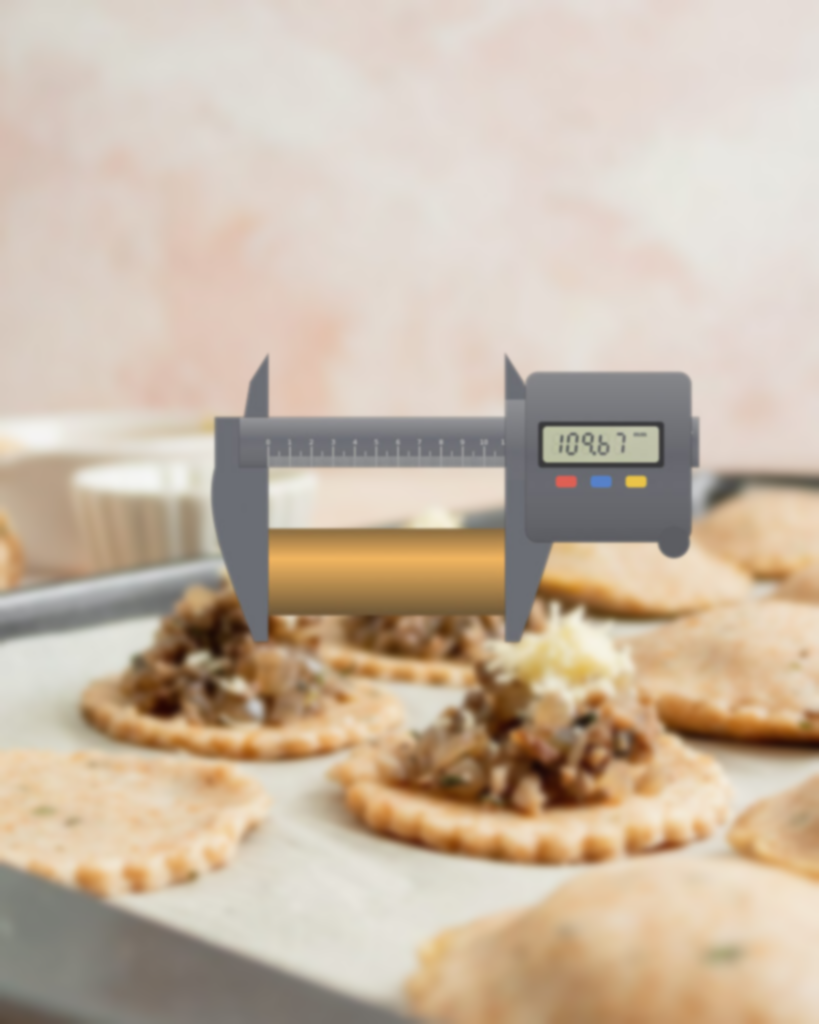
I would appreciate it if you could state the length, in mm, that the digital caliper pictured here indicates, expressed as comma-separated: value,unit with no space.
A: 109.67,mm
